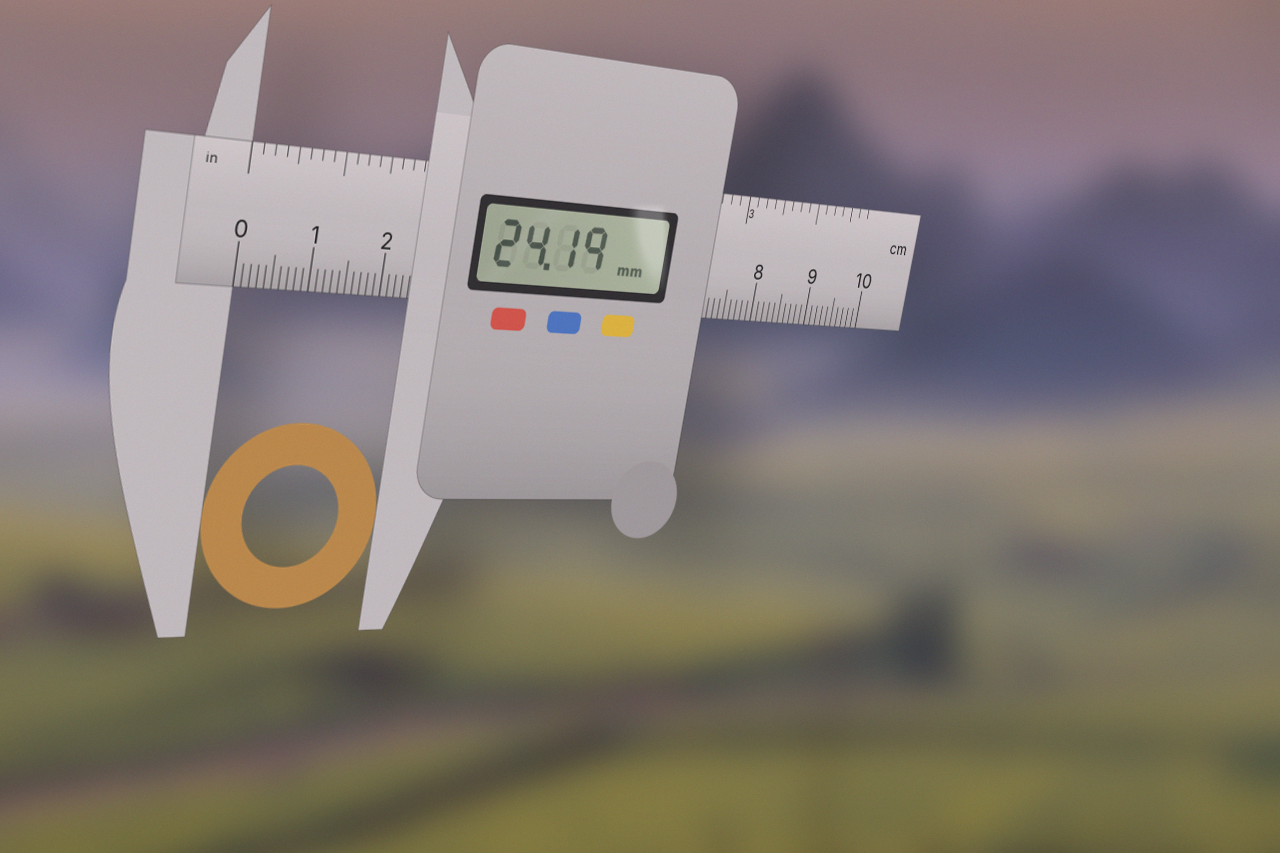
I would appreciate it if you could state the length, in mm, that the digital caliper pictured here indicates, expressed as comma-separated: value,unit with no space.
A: 24.19,mm
